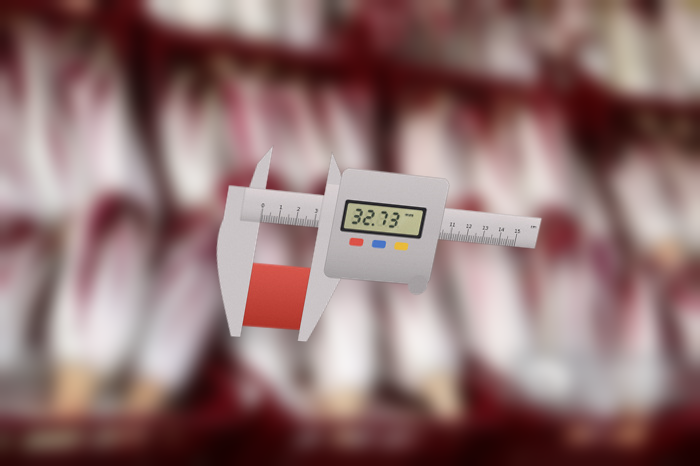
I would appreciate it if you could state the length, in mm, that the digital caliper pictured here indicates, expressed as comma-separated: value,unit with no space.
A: 32.73,mm
